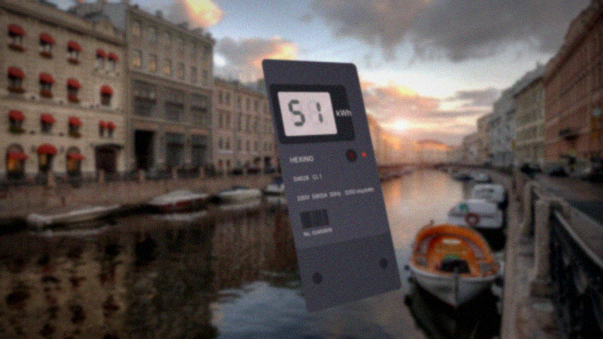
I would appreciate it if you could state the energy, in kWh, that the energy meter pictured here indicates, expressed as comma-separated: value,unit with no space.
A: 51,kWh
